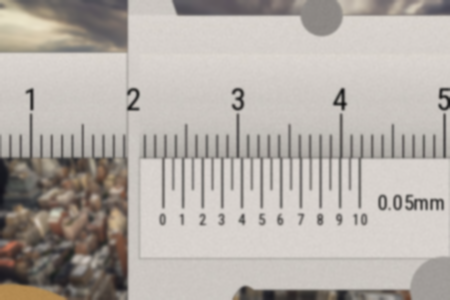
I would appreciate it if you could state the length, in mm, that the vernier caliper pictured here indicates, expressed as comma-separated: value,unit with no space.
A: 22.8,mm
